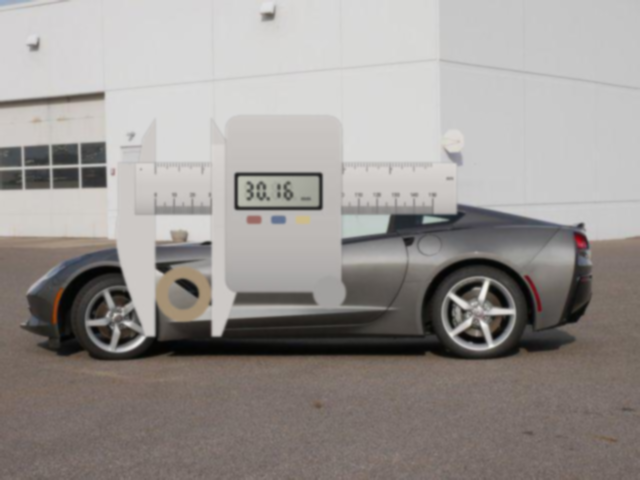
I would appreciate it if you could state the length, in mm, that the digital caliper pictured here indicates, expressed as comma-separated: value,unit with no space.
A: 30.16,mm
